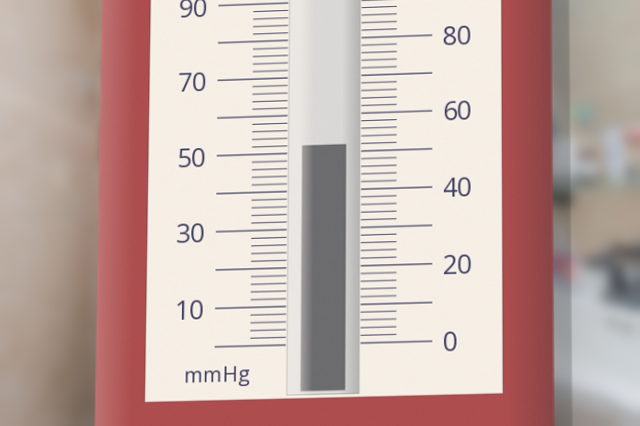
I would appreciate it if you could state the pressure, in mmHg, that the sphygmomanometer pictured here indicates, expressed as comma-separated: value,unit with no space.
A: 52,mmHg
